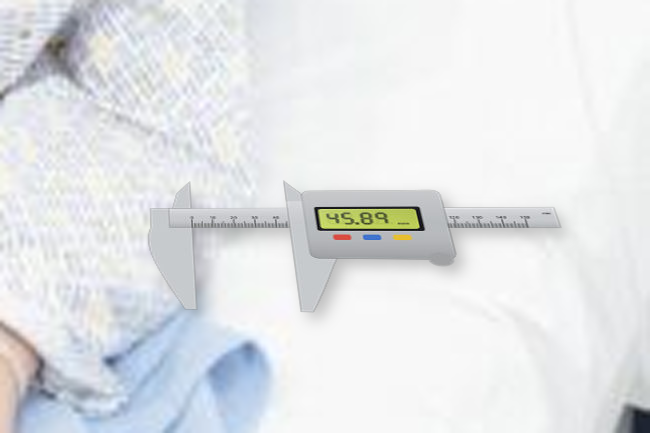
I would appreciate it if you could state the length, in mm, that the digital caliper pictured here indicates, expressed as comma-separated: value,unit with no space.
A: 45.89,mm
